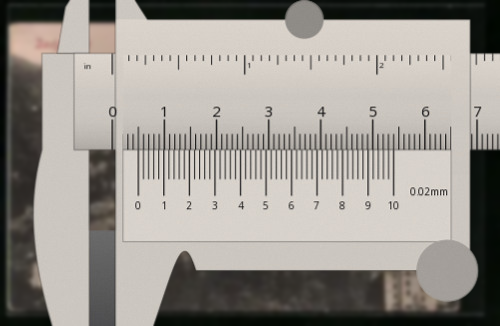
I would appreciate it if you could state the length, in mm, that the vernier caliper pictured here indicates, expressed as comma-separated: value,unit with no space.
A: 5.0,mm
